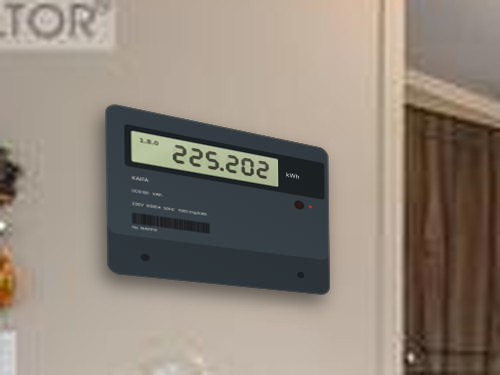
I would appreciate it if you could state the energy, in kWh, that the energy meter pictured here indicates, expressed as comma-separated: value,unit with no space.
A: 225.202,kWh
